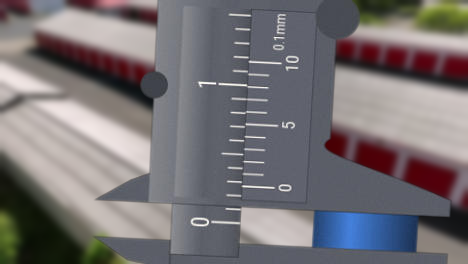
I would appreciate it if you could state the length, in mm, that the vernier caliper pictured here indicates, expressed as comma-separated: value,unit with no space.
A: 2.7,mm
